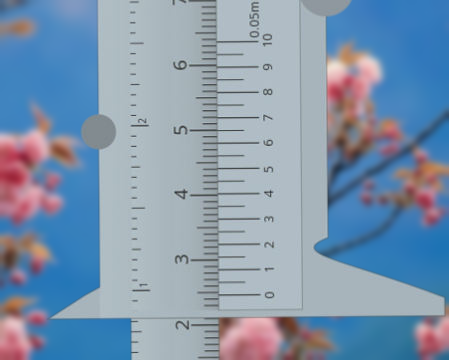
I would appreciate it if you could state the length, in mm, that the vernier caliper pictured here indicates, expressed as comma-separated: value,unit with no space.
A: 24.6,mm
